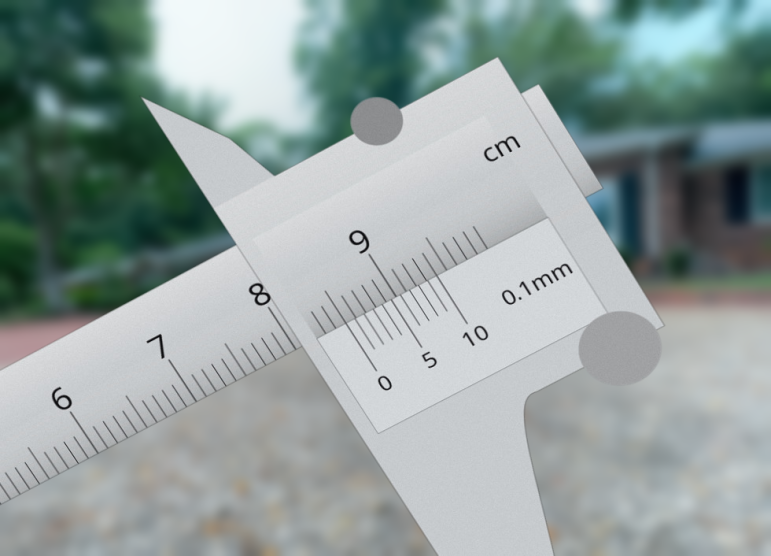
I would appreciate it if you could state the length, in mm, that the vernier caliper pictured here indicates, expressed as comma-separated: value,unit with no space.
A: 85.0,mm
